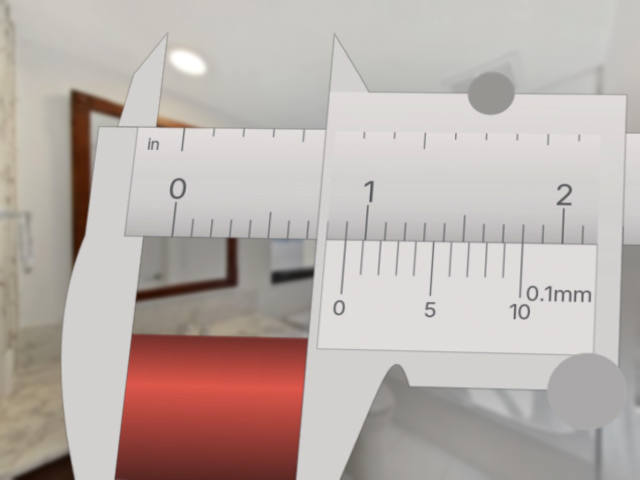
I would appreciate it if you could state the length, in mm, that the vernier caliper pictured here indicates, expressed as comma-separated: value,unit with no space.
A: 9.0,mm
